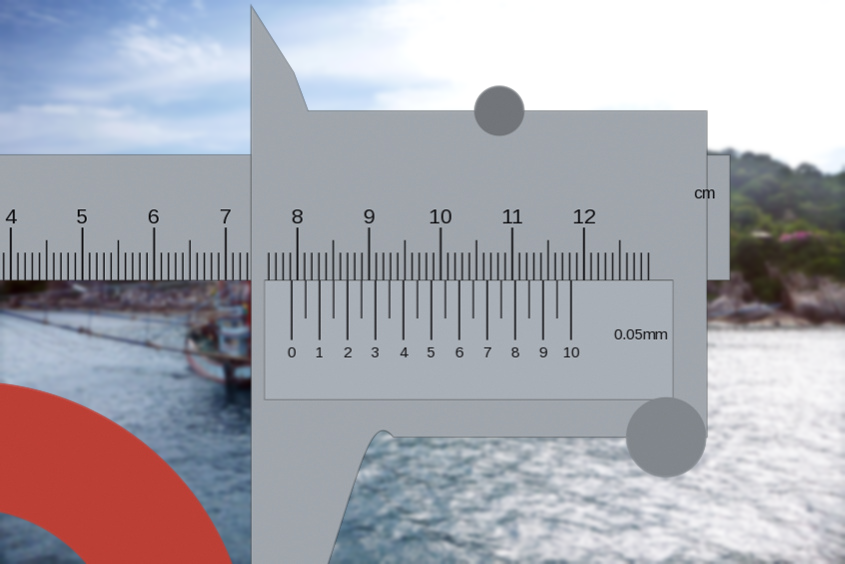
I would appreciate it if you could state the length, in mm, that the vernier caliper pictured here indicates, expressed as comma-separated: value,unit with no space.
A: 79.2,mm
